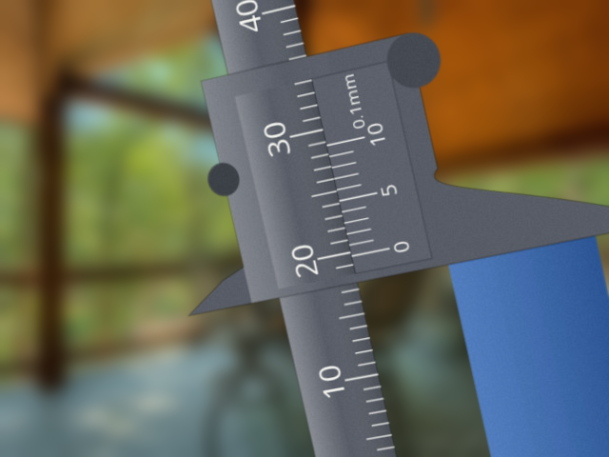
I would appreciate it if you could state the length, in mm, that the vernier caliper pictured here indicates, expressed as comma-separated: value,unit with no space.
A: 19.7,mm
